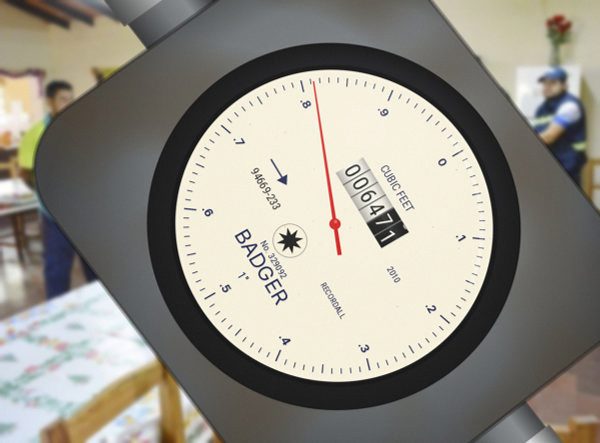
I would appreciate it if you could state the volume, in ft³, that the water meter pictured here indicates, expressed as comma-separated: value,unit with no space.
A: 6470.81,ft³
